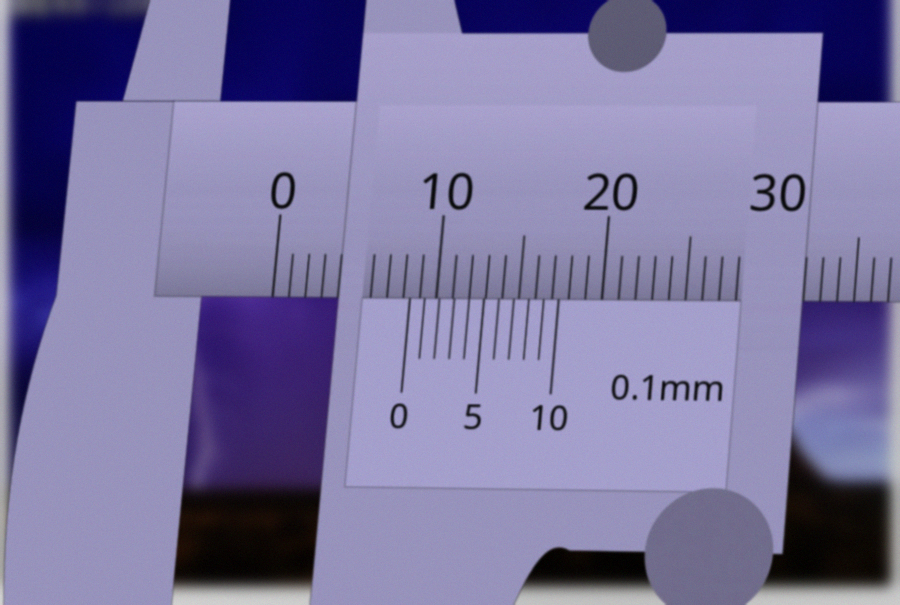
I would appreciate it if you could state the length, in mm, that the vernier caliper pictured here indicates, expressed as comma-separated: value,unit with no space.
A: 8.4,mm
